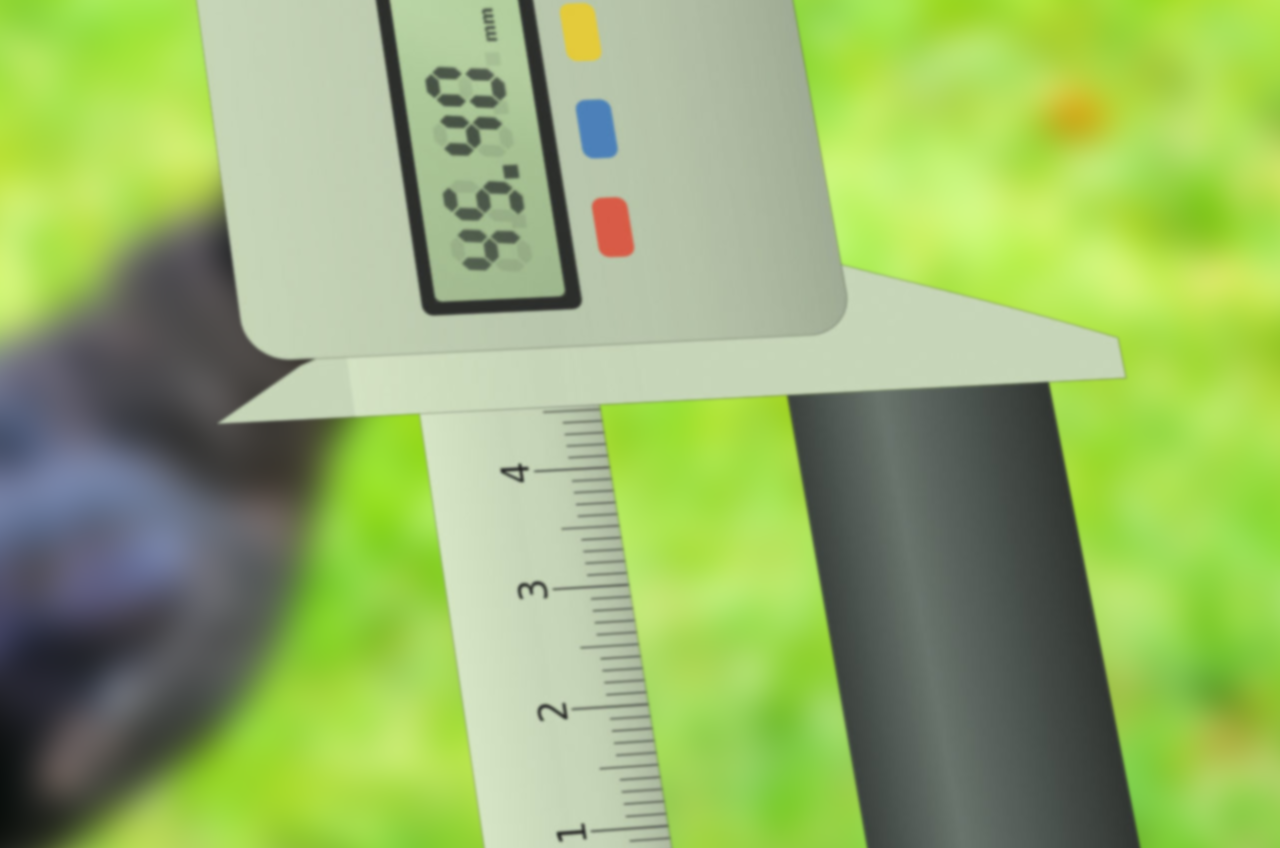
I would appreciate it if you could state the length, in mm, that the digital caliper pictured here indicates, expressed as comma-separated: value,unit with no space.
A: 45.40,mm
